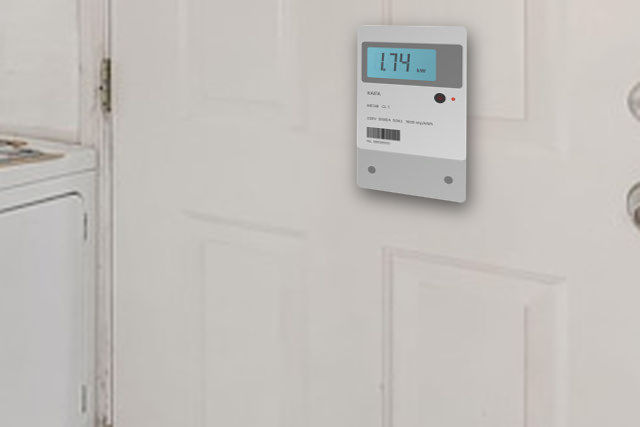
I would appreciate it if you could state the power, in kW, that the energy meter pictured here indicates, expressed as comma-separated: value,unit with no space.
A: 1.74,kW
